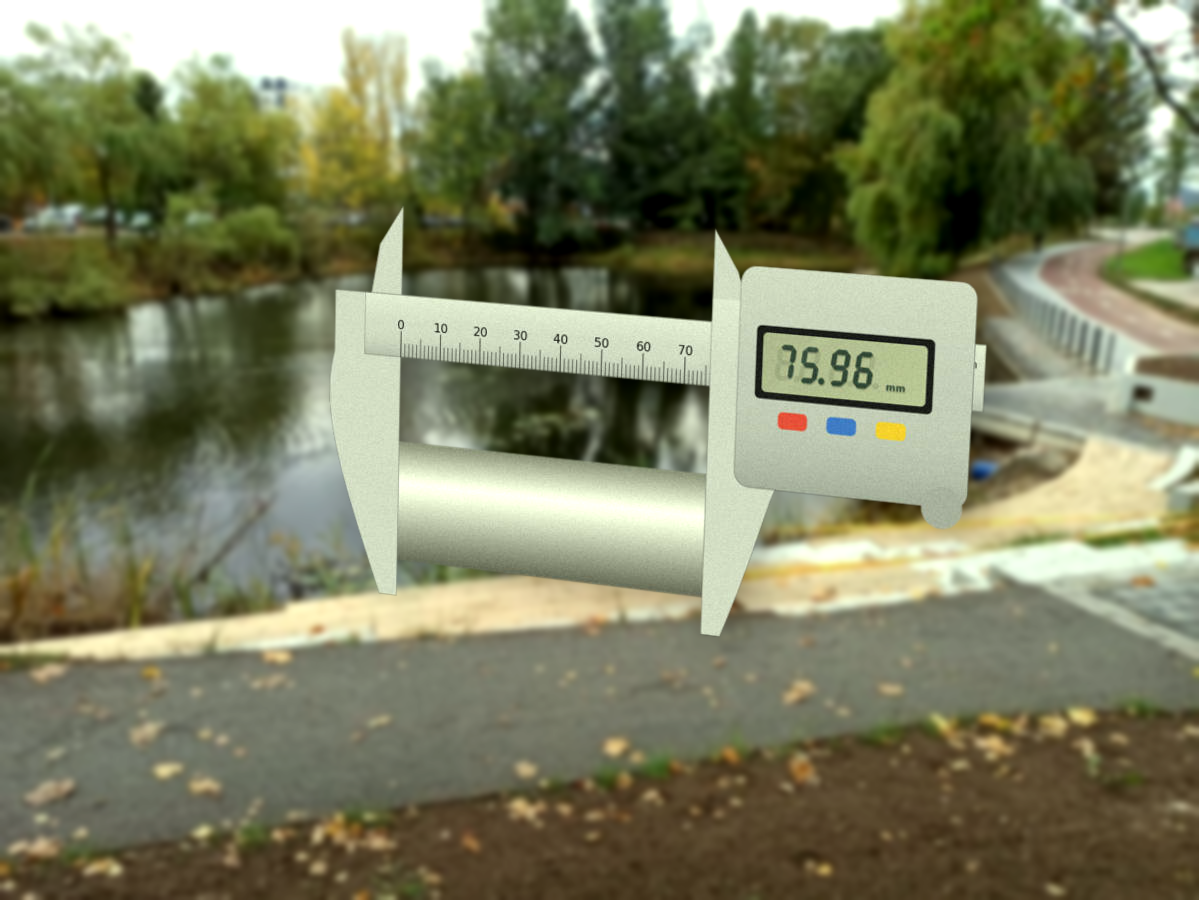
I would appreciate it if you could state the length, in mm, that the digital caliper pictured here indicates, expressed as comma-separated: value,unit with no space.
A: 75.96,mm
